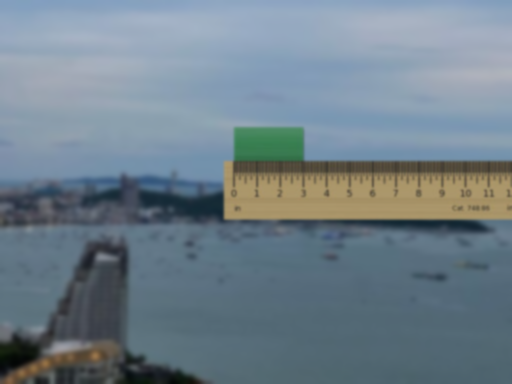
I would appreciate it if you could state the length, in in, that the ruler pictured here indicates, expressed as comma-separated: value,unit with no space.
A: 3,in
